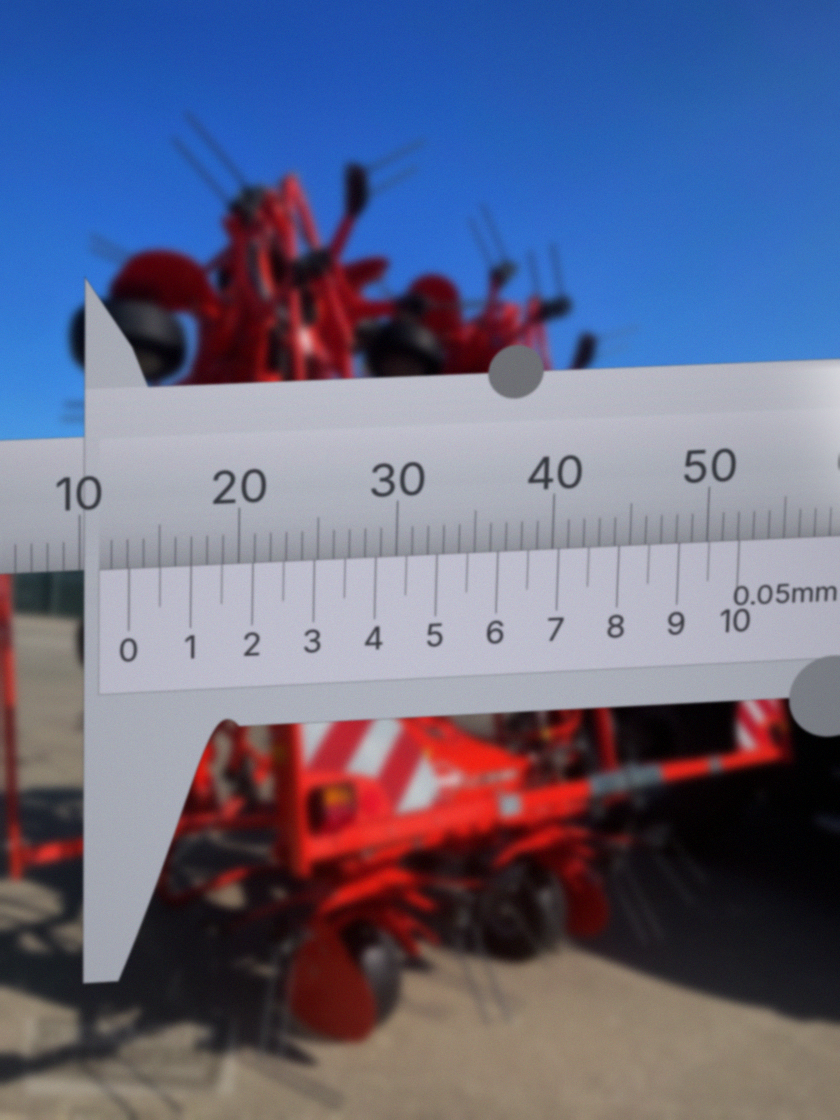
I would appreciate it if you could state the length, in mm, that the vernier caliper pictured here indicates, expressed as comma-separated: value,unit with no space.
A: 13.1,mm
